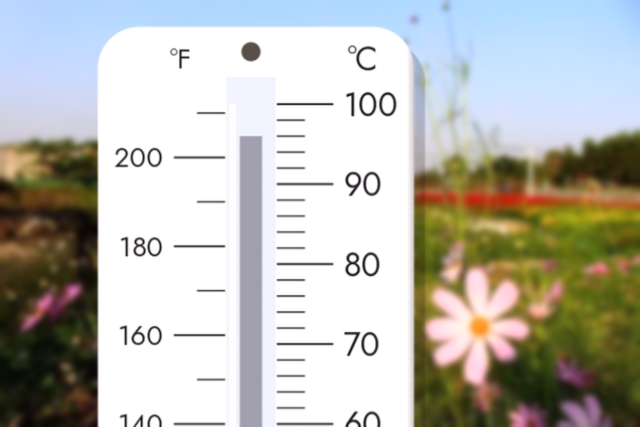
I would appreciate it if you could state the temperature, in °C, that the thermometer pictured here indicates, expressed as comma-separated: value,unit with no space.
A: 96,°C
